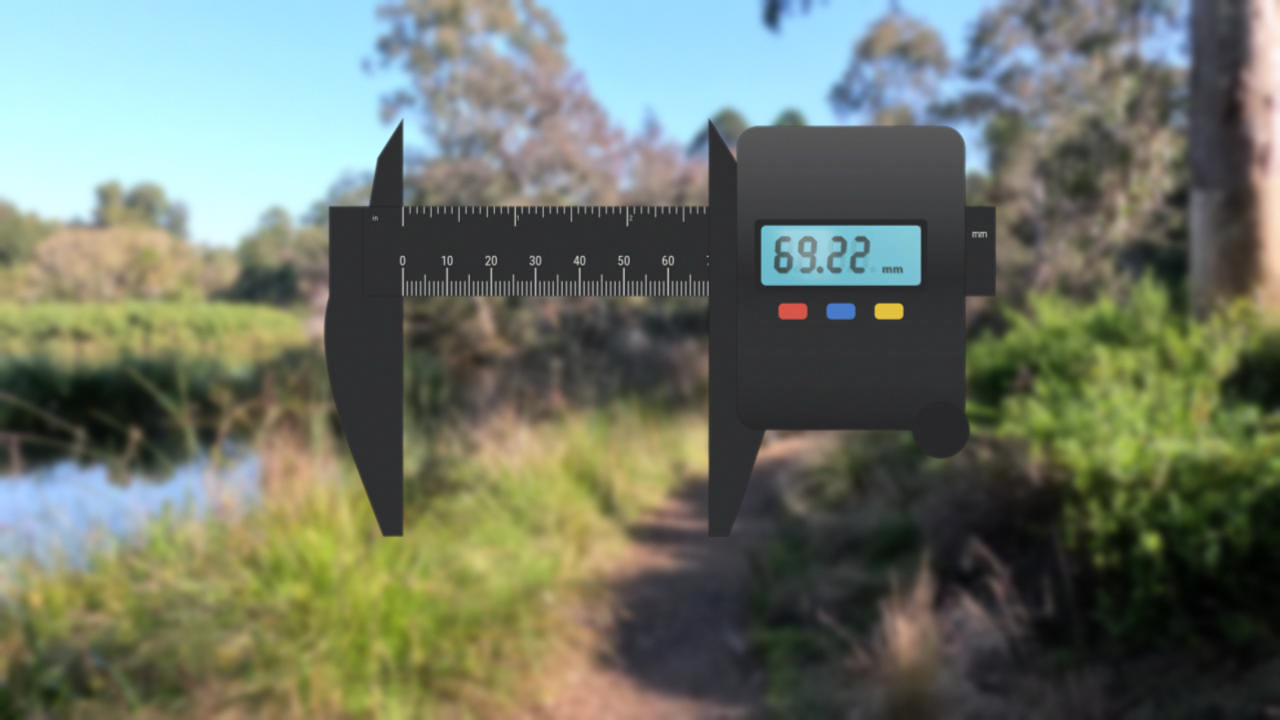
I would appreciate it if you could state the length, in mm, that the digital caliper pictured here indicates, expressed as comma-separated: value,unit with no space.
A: 69.22,mm
